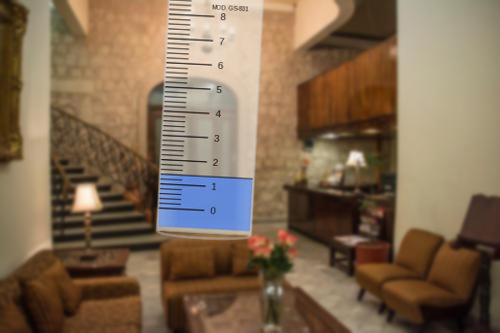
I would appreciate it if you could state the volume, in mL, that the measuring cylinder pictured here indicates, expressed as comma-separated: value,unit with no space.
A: 1.4,mL
